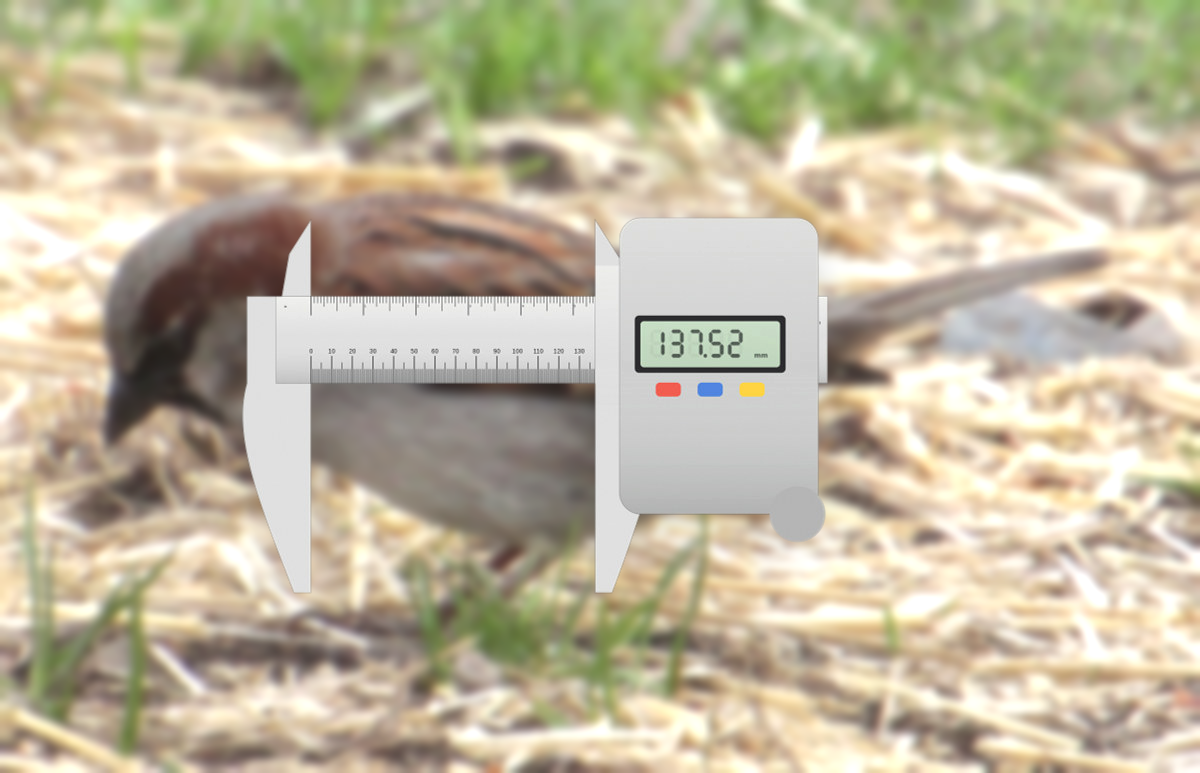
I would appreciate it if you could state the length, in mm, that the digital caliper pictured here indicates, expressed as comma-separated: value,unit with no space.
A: 137.52,mm
